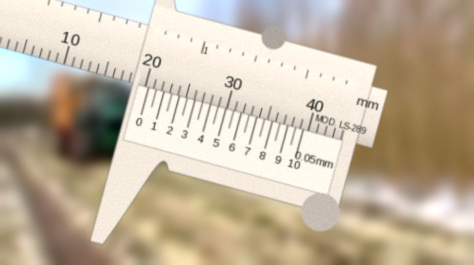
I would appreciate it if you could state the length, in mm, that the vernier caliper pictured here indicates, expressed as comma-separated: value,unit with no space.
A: 20.4,mm
